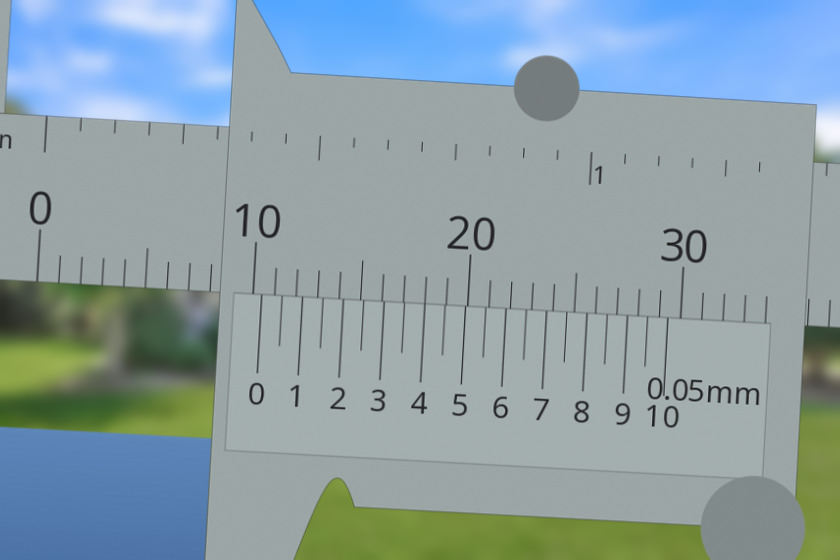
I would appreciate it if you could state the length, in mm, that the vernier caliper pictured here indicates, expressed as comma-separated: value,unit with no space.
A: 10.4,mm
